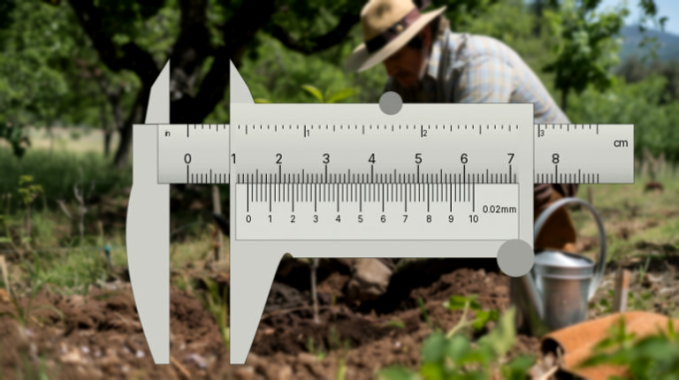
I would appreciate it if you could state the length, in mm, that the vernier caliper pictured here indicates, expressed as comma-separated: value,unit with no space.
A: 13.0,mm
